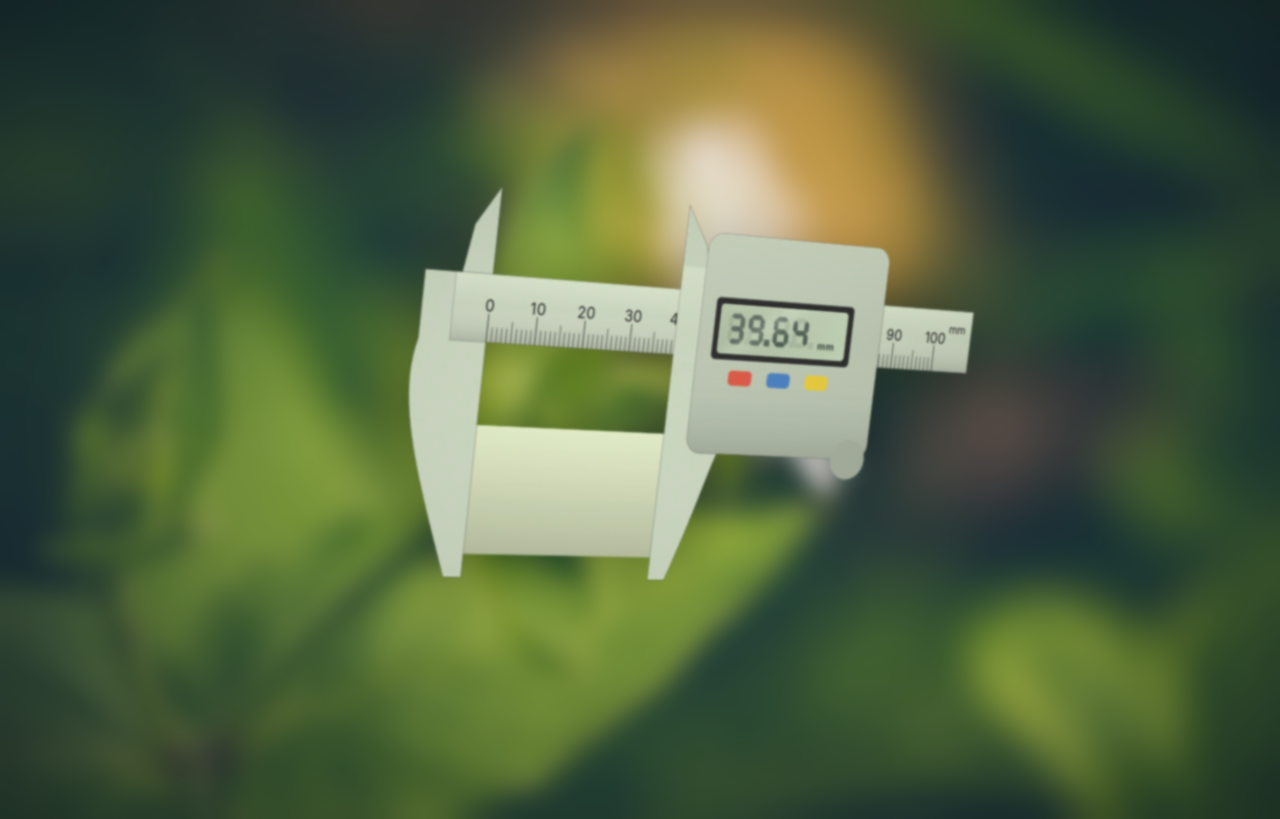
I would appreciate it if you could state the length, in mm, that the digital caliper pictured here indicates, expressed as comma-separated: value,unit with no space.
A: 39.64,mm
